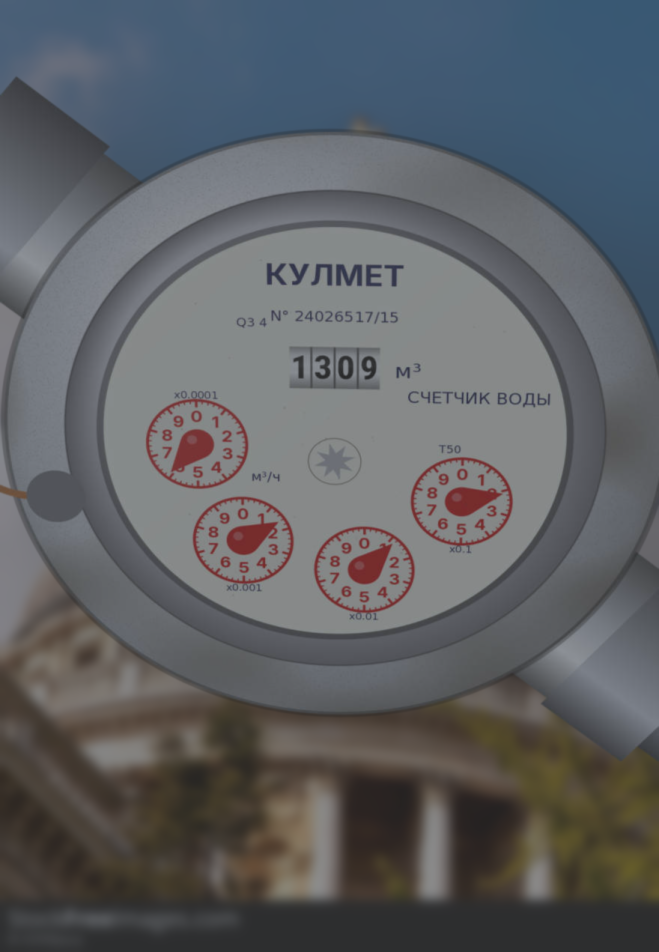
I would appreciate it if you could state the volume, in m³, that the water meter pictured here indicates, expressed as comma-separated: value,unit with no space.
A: 1309.2116,m³
